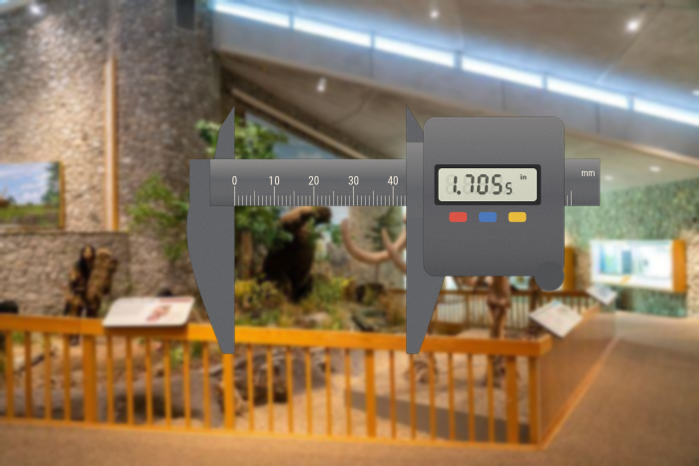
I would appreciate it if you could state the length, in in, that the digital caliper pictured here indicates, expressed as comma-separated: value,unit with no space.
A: 1.7055,in
